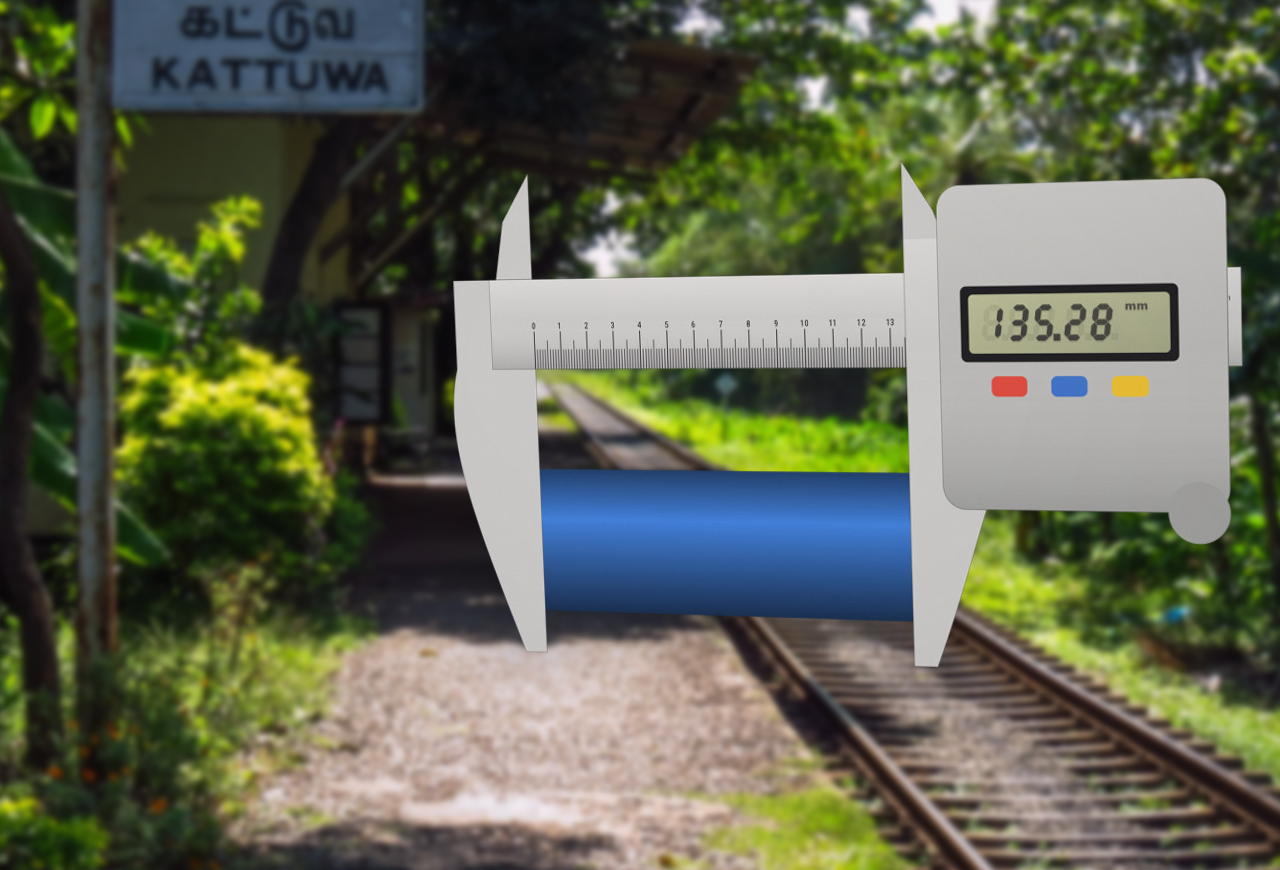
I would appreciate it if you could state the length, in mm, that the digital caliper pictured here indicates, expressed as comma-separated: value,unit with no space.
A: 135.28,mm
